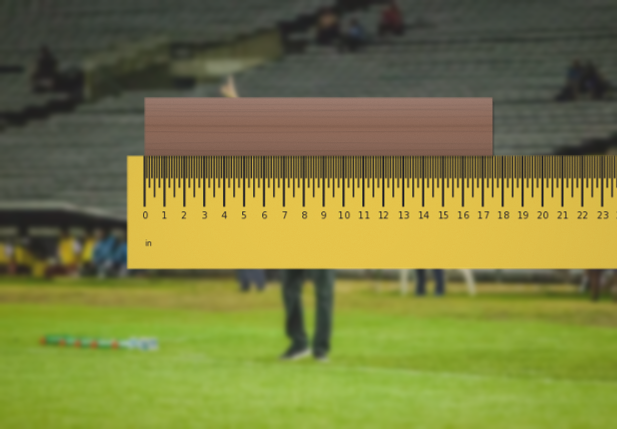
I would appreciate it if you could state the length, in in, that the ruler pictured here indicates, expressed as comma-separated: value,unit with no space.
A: 17.5,in
